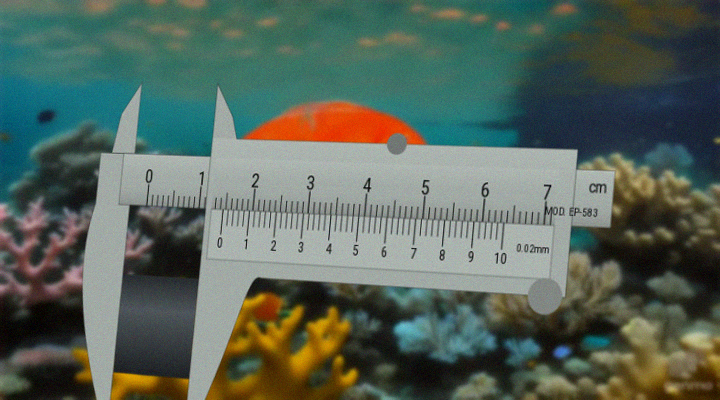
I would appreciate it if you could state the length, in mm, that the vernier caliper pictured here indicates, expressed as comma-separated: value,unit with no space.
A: 14.5,mm
